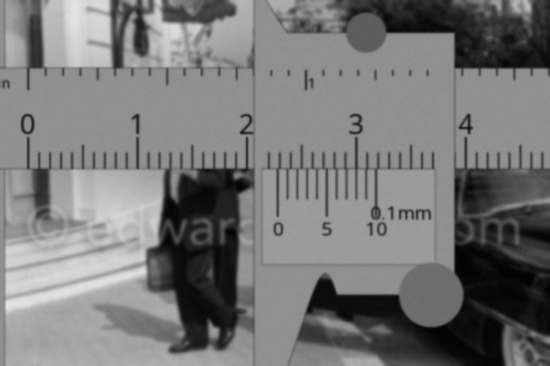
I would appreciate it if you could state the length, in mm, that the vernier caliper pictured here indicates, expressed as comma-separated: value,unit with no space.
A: 22.8,mm
